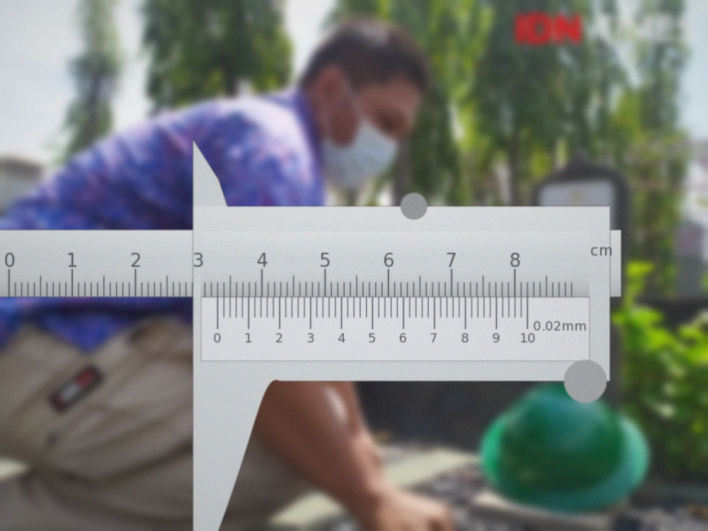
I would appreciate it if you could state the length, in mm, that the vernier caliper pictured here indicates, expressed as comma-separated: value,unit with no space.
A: 33.0,mm
